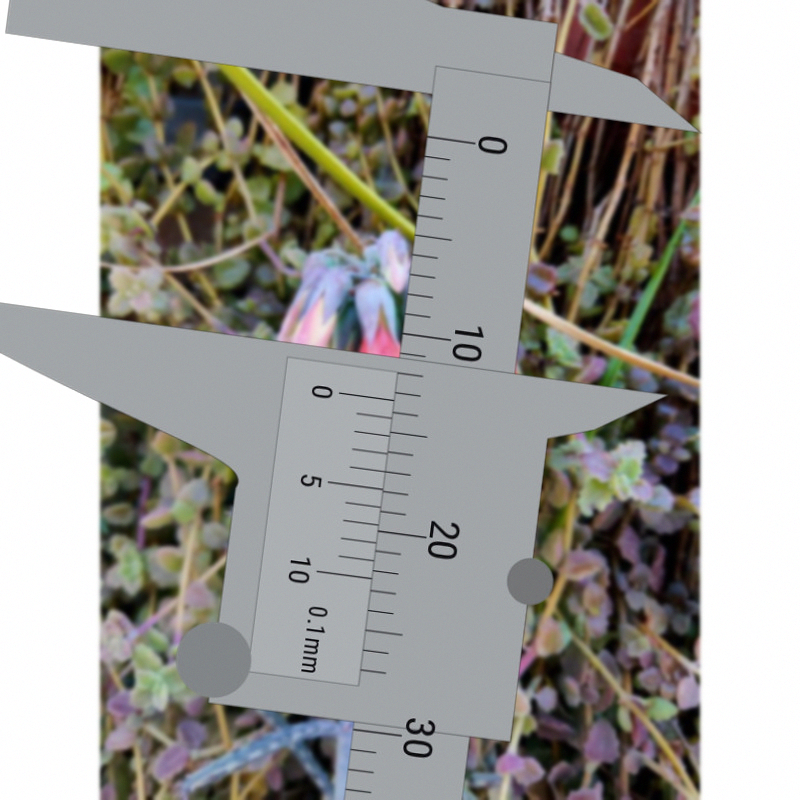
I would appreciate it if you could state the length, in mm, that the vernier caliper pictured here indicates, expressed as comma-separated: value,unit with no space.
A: 13.4,mm
